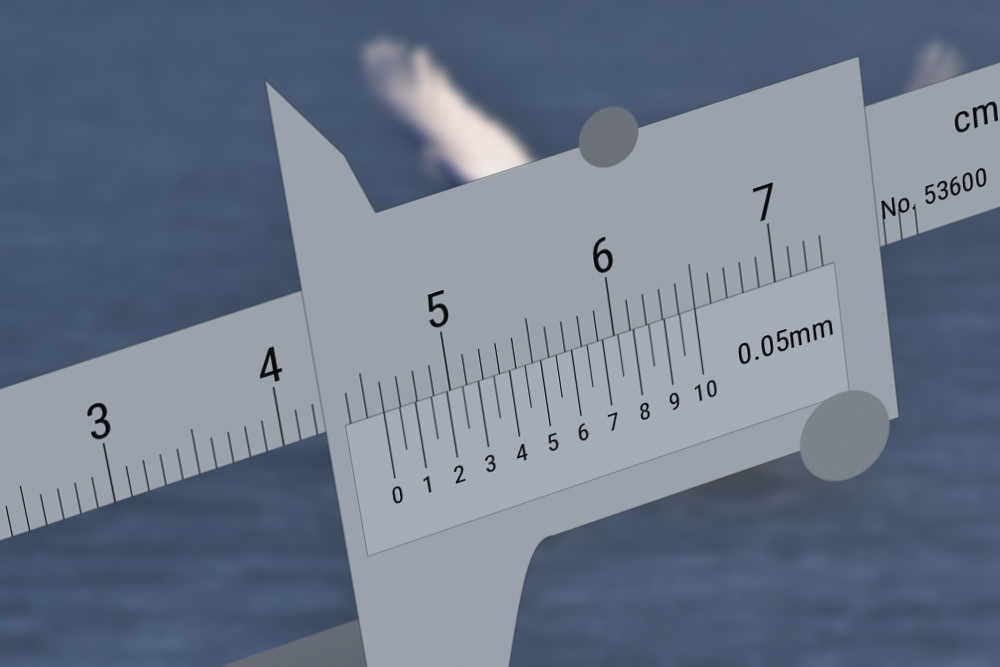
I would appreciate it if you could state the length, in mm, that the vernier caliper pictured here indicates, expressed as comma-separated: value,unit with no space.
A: 46.0,mm
